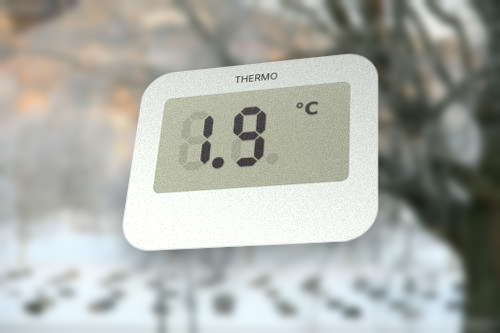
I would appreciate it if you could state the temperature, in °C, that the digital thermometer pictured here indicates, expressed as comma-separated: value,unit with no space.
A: 1.9,°C
